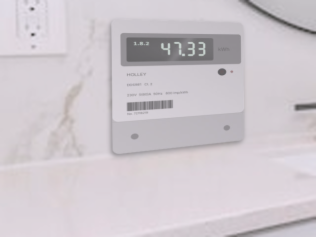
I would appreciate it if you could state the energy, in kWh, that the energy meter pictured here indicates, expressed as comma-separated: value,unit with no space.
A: 47.33,kWh
